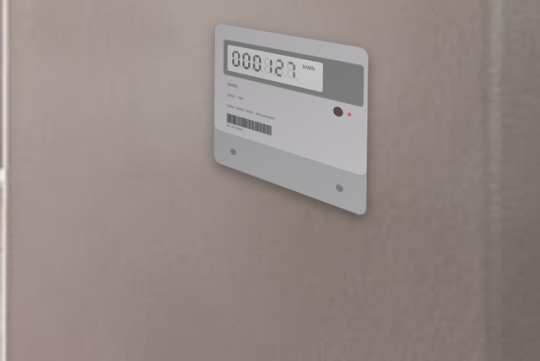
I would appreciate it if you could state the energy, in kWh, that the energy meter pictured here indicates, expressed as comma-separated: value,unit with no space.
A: 127,kWh
